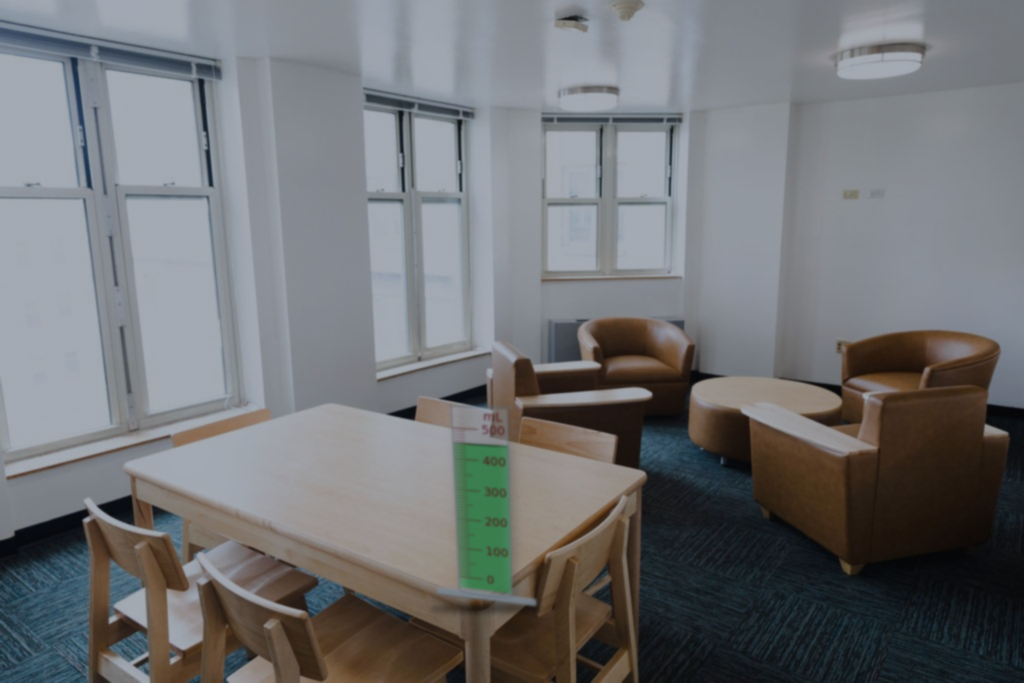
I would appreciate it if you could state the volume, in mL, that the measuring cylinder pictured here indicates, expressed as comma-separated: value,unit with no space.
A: 450,mL
